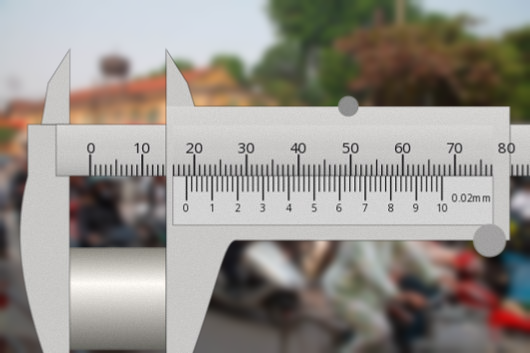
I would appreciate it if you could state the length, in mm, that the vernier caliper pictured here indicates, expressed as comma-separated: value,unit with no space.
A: 18.5,mm
